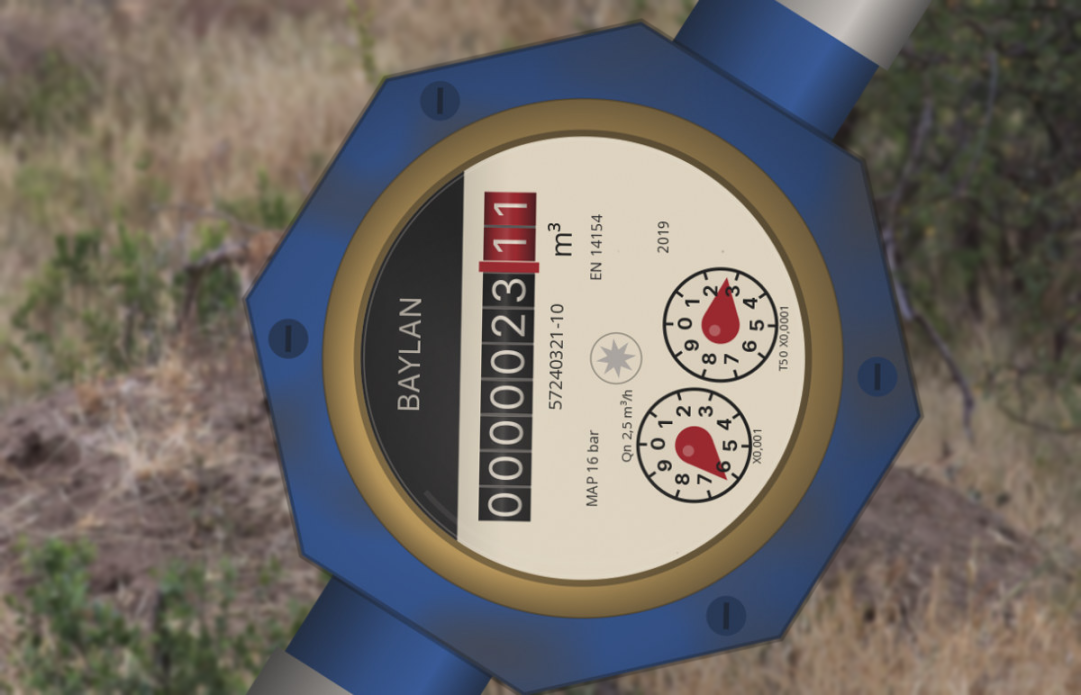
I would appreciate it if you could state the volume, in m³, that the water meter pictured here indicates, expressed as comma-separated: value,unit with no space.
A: 23.1162,m³
